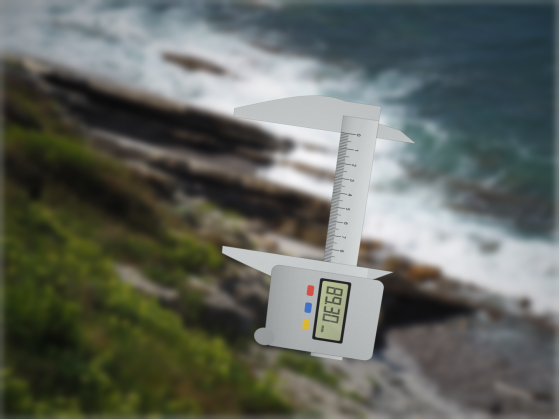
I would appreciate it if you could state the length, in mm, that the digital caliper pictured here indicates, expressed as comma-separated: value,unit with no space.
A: 89.30,mm
